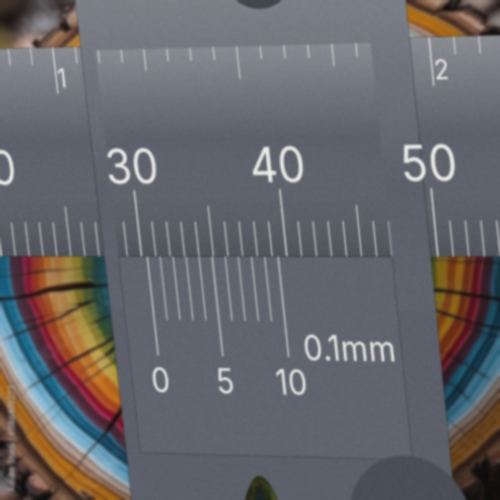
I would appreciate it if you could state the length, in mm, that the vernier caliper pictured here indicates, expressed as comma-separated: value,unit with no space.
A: 30.4,mm
